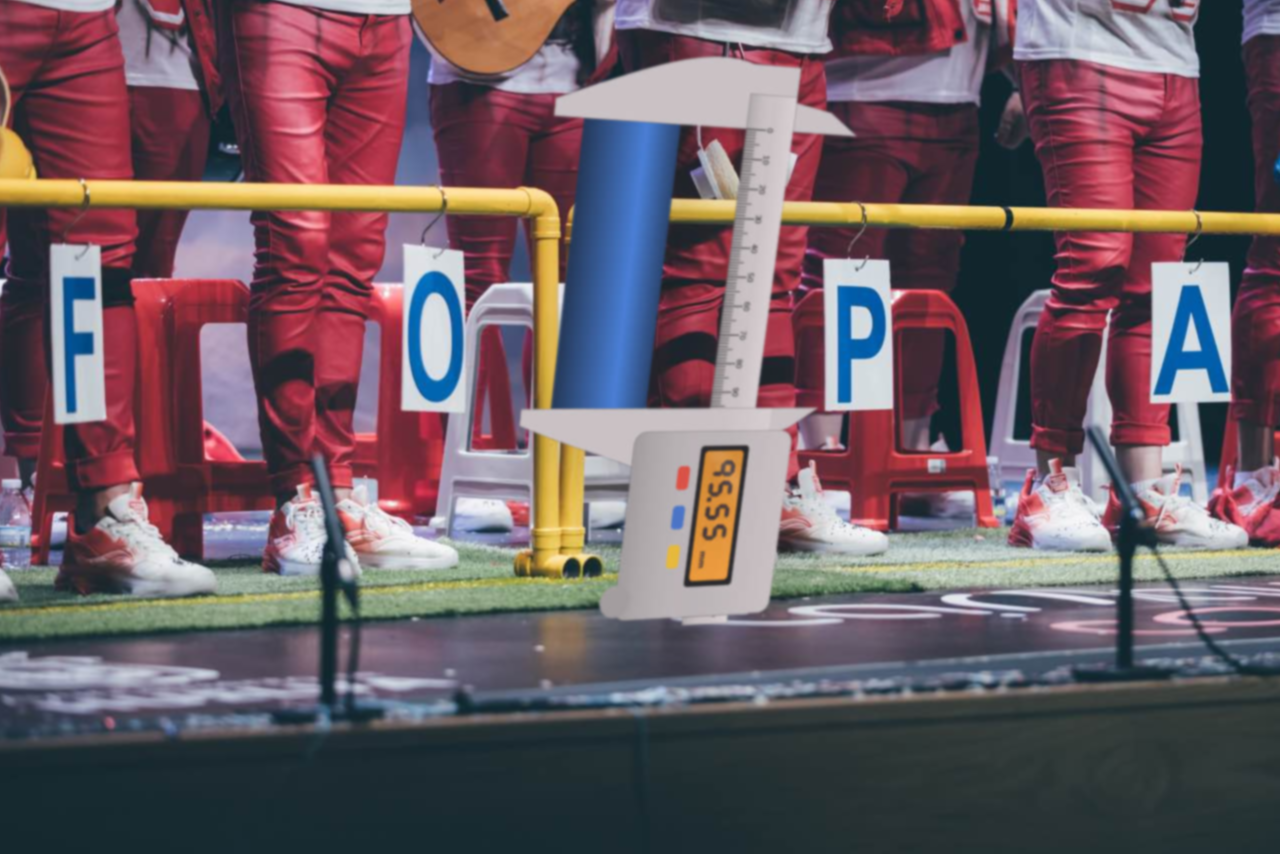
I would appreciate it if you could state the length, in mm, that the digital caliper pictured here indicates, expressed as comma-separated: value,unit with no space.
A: 95.55,mm
